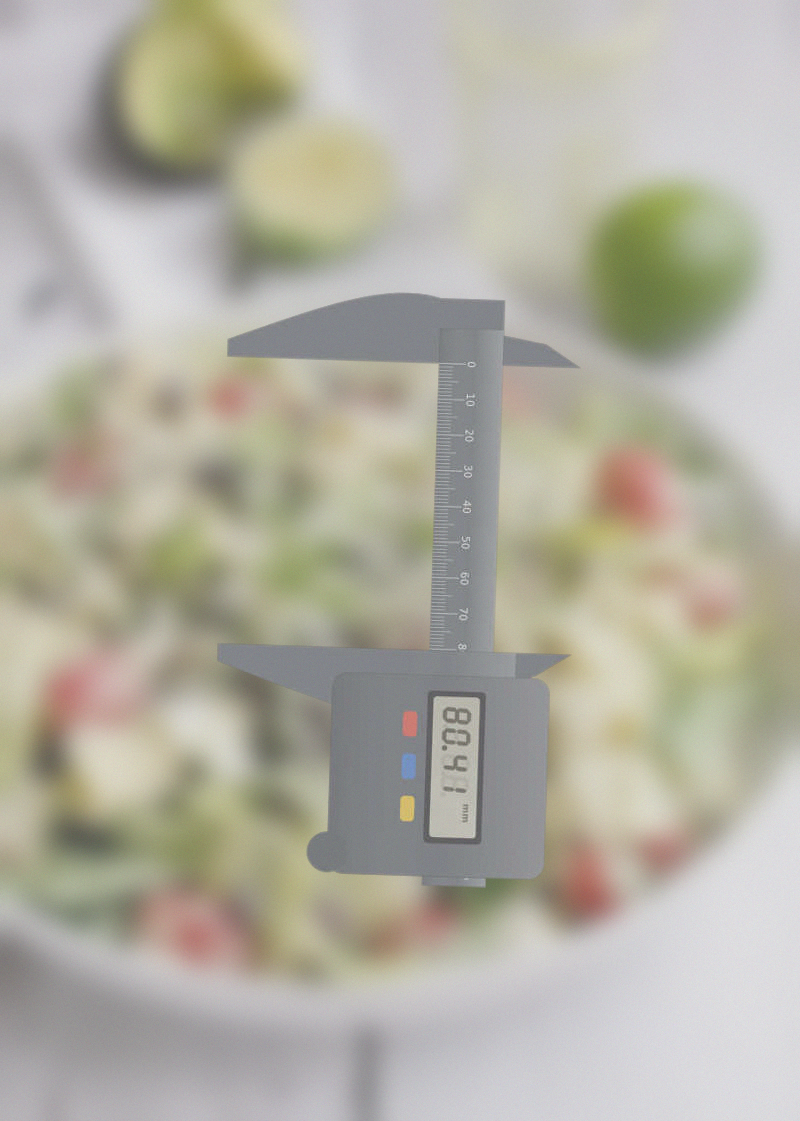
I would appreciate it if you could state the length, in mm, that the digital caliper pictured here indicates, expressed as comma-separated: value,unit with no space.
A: 80.41,mm
